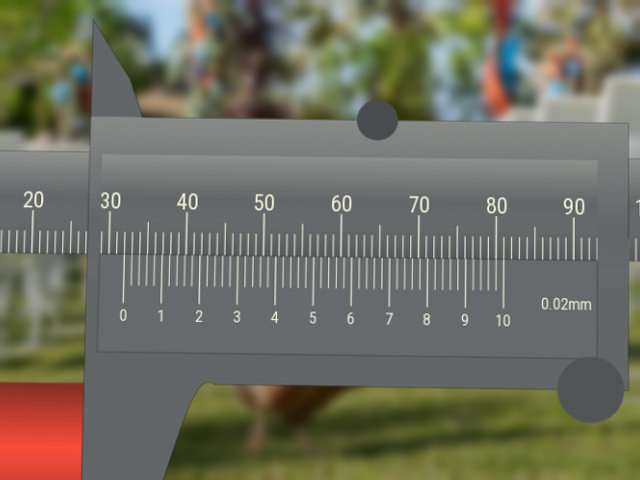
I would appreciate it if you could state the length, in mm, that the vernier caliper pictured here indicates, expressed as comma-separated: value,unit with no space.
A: 32.0,mm
